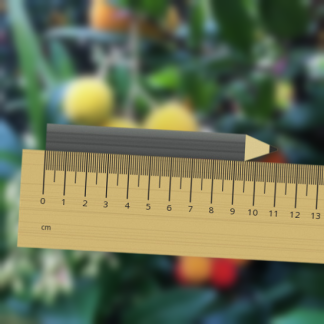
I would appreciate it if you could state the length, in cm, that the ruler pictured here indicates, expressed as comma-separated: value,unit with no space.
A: 11,cm
